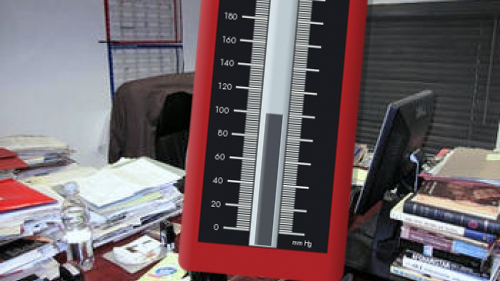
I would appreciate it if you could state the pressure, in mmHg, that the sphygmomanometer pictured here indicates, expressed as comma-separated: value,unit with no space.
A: 100,mmHg
